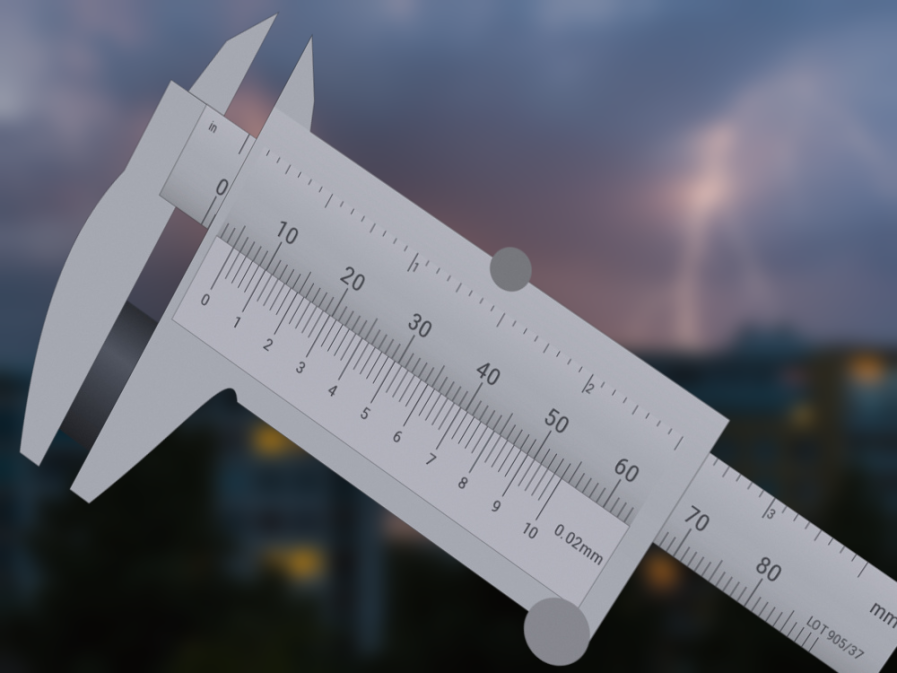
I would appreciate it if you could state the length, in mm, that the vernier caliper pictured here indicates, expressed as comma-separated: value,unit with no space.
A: 5.0,mm
